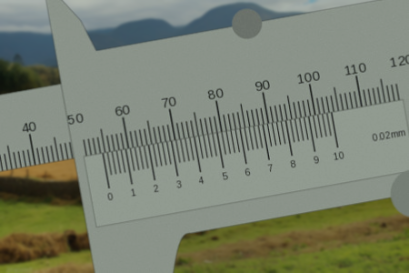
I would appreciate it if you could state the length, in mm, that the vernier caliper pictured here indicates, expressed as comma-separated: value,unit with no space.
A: 54.5,mm
